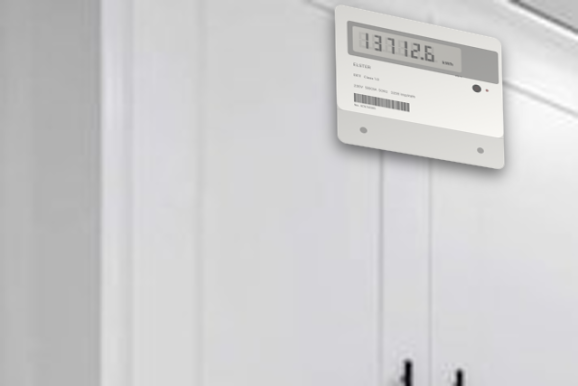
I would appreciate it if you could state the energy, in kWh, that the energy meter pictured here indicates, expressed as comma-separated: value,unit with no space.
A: 13712.6,kWh
